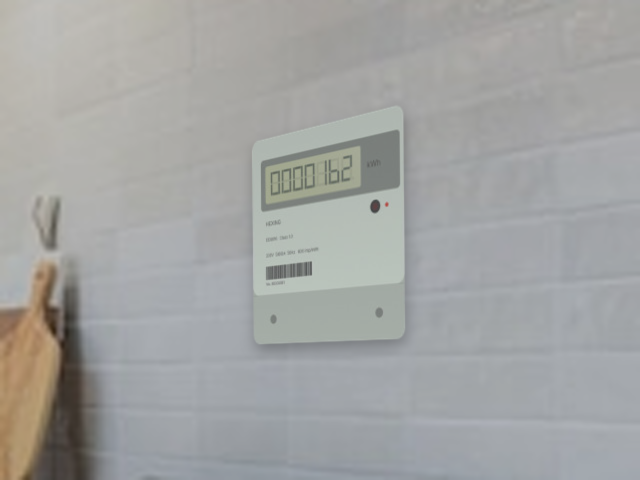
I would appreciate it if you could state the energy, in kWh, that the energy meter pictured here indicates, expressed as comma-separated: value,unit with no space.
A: 162,kWh
